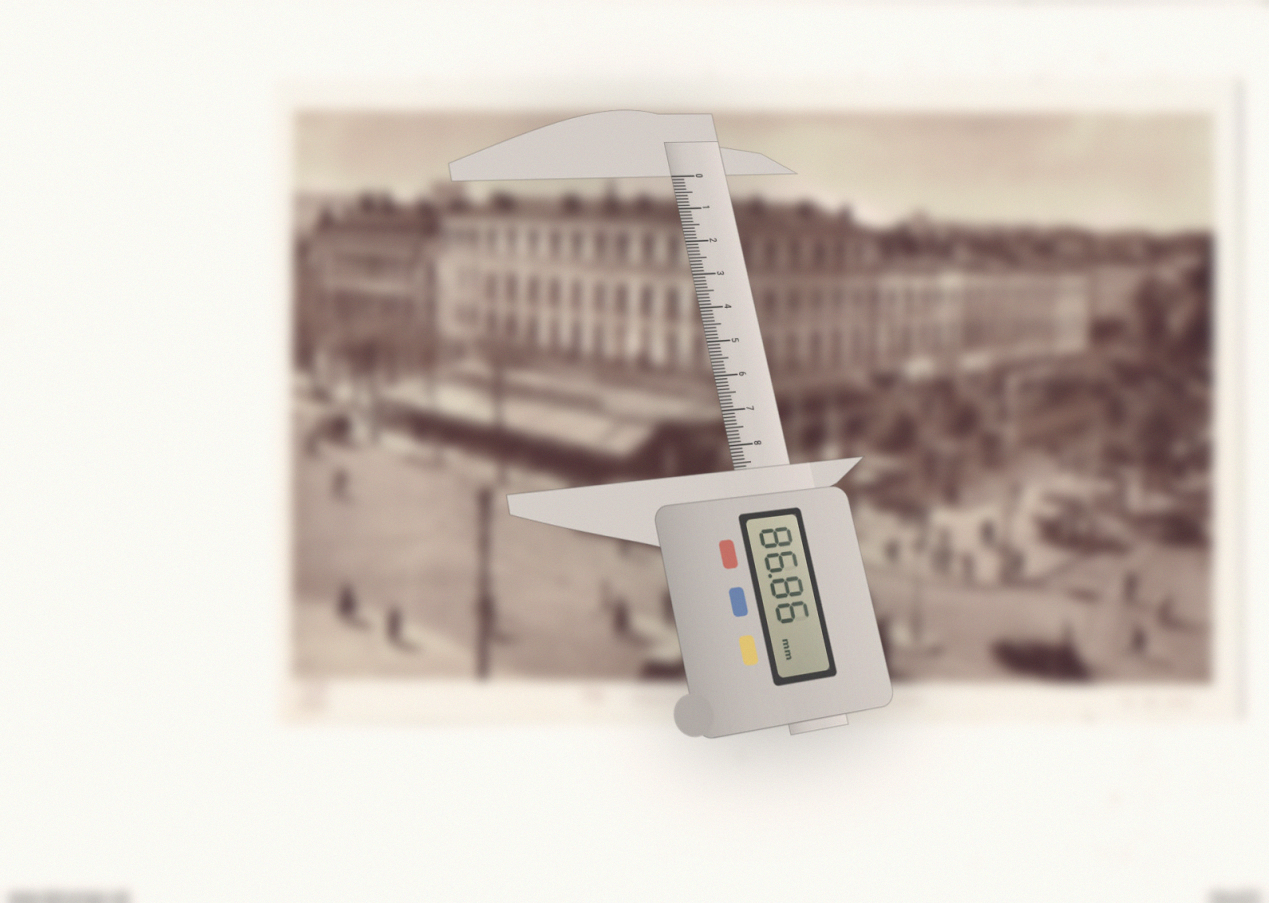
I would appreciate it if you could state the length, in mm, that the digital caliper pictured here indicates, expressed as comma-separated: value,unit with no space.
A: 86.86,mm
